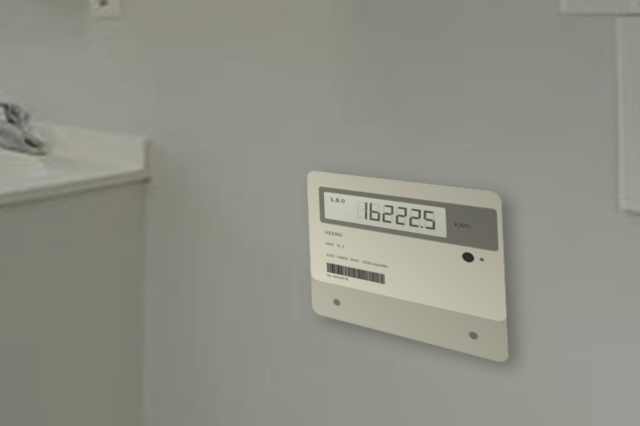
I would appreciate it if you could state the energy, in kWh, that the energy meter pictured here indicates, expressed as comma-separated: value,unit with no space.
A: 16222.5,kWh
